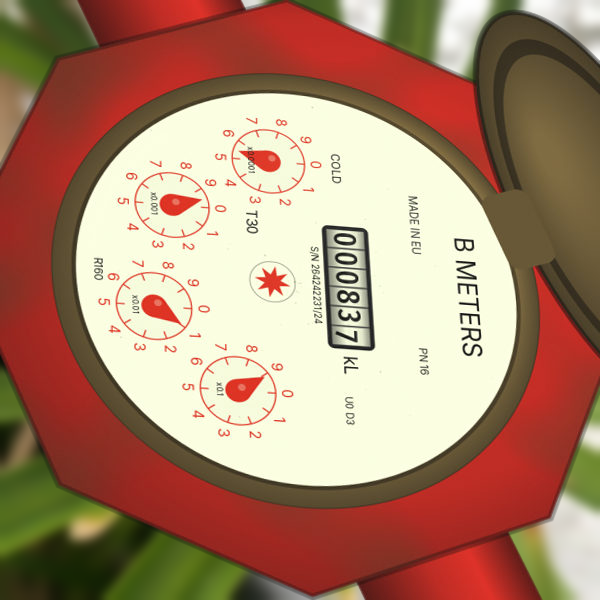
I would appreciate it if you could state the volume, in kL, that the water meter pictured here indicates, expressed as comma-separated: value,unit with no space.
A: 836.9095,kL
